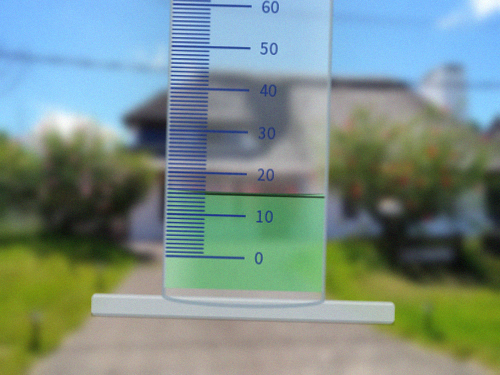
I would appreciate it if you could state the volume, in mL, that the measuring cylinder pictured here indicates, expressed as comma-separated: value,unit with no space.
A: 15,mL
